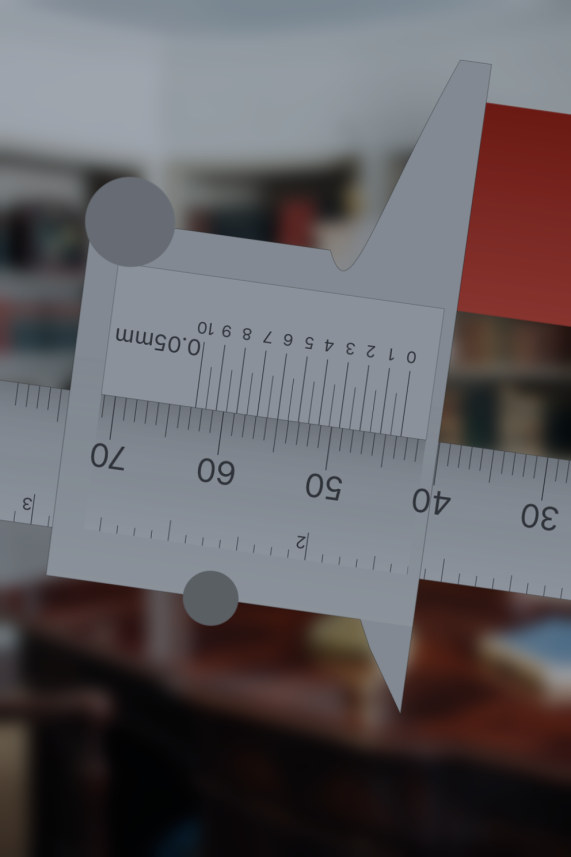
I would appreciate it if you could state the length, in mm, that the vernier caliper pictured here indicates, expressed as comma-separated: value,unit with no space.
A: 43.6,mm
